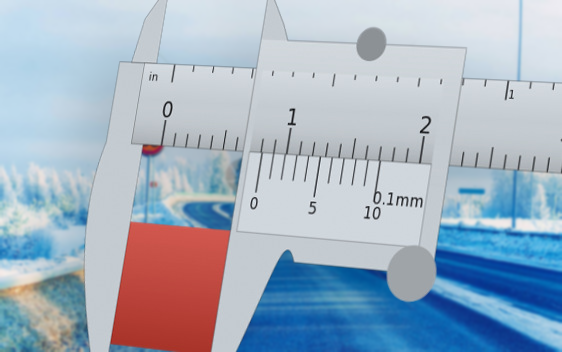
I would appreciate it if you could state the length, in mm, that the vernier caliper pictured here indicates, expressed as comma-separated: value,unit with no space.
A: 8.1,mm
